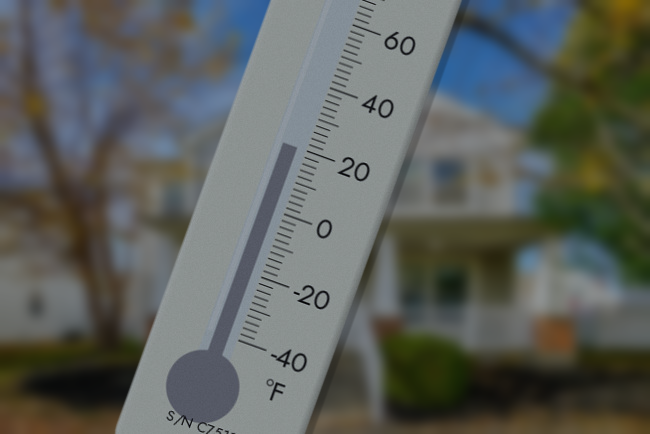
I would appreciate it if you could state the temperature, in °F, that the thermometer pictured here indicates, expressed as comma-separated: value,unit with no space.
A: 20,°F
